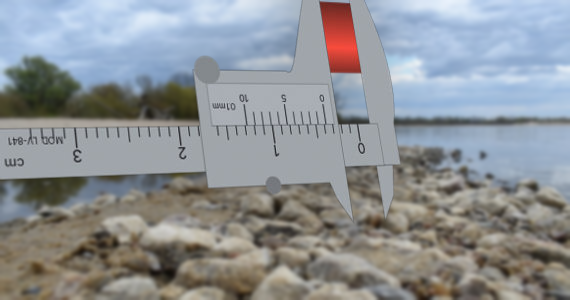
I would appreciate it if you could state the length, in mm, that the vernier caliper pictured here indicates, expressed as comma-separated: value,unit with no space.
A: 3.8,mm
